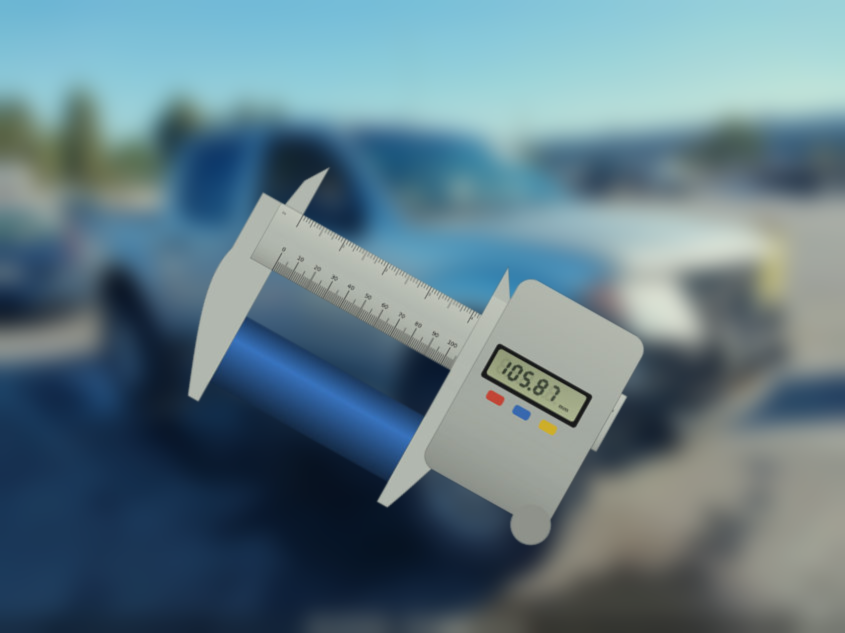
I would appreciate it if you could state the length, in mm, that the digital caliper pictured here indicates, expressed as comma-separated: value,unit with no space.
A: 105.87,mm
